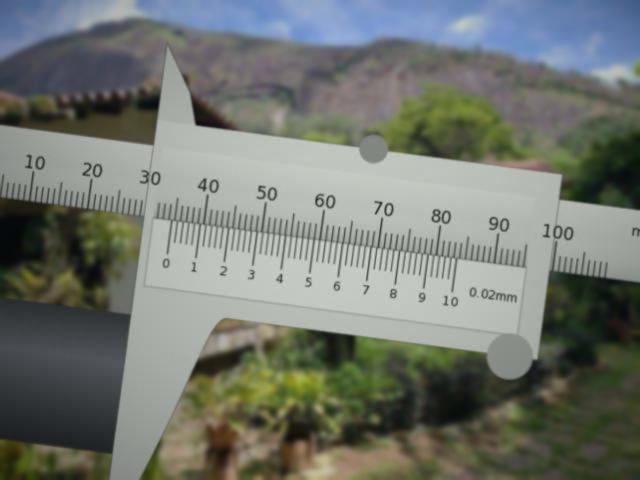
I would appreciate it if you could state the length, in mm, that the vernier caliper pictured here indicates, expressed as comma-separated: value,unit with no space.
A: 34.5,mm
